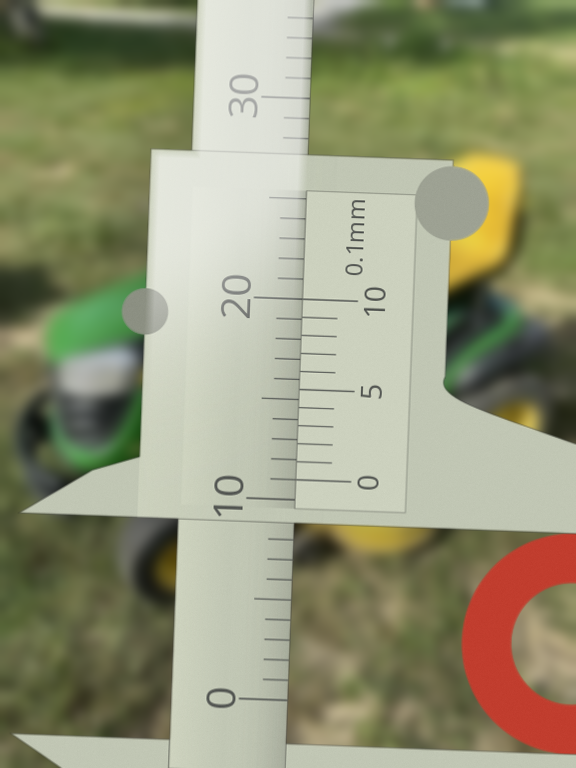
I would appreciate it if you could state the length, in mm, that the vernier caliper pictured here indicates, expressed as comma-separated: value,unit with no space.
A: 11.0,mm
